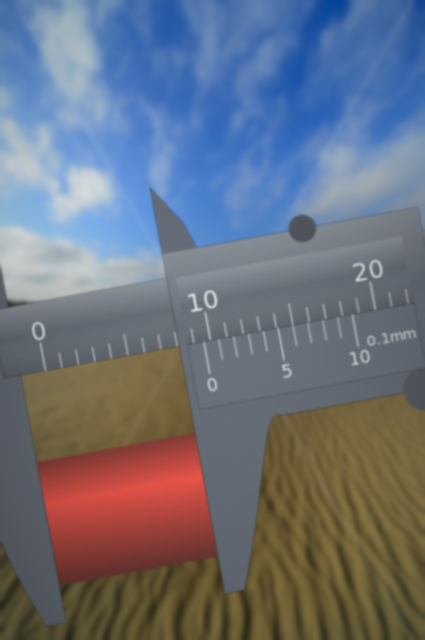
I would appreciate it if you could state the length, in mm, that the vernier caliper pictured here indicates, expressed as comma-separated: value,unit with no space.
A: 9.6,mm
